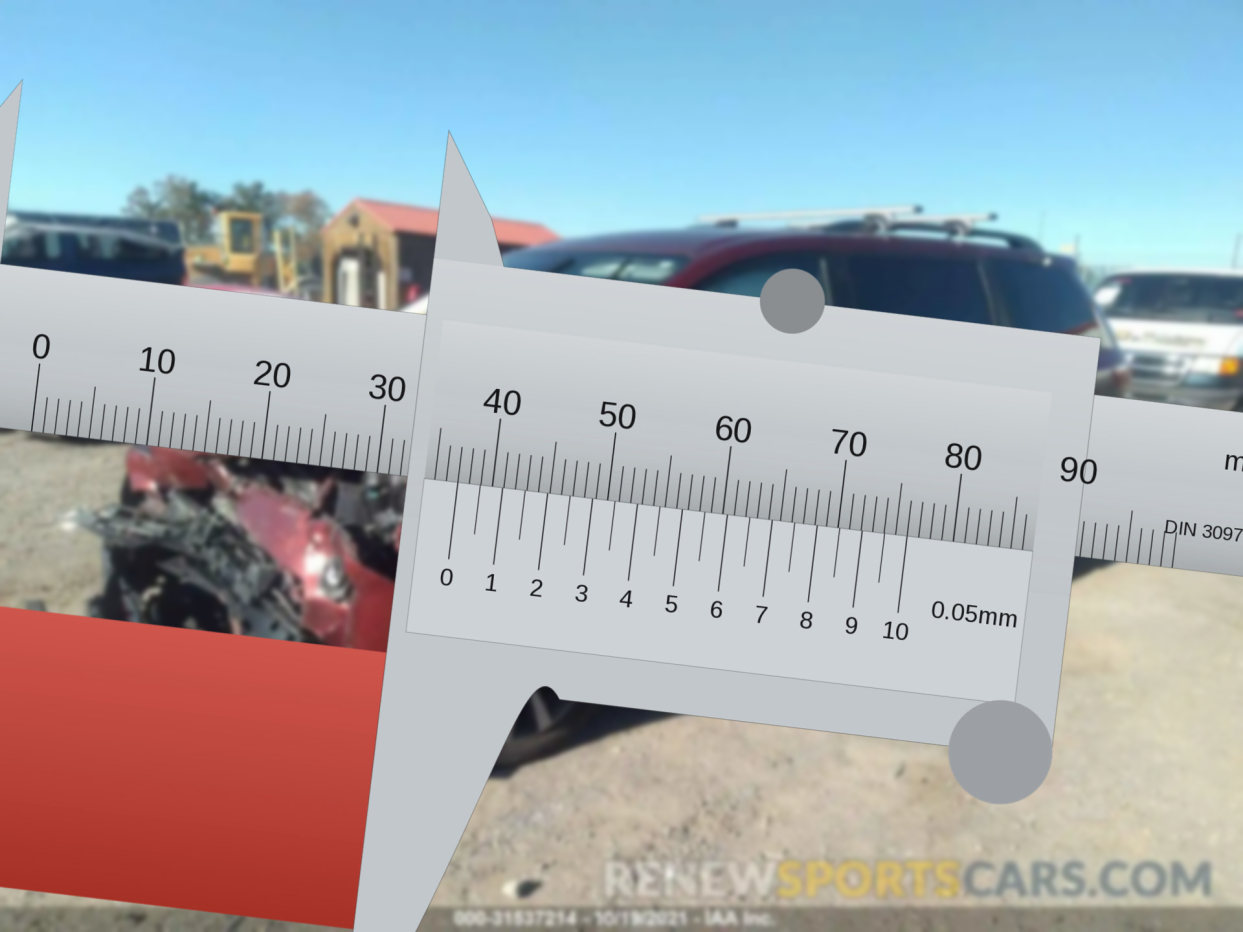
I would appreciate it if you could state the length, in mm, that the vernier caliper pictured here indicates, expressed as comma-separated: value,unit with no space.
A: 37.0,mm
